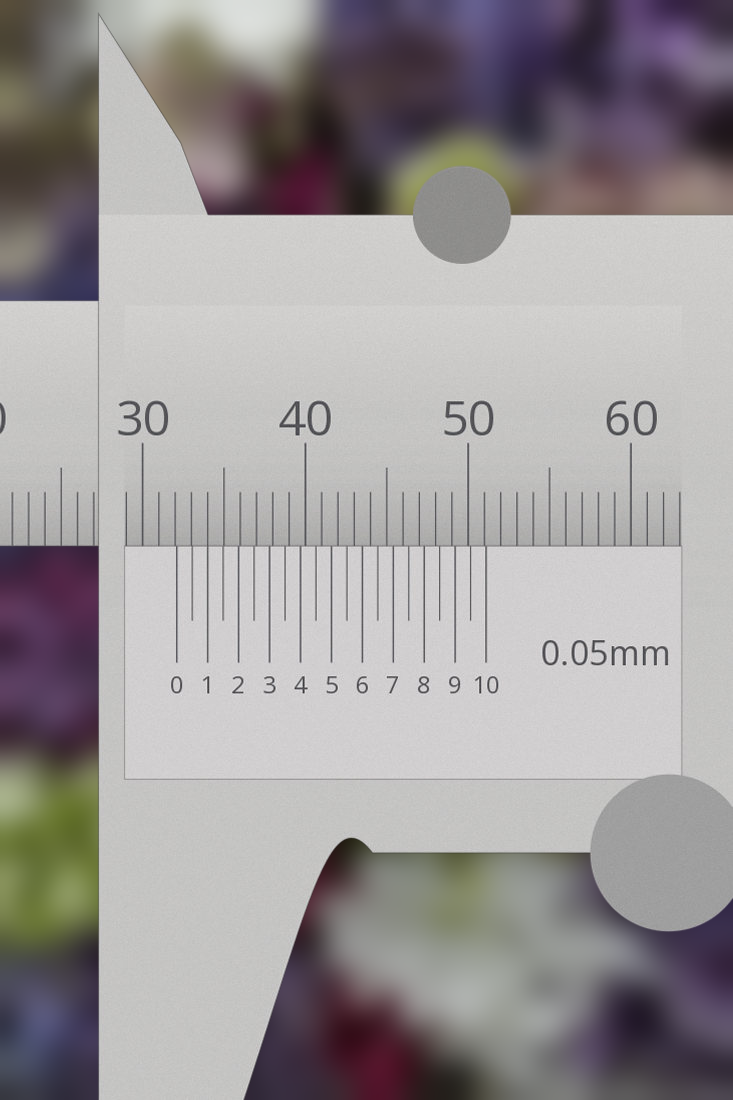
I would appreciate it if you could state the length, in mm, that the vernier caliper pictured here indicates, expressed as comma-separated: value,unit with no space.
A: 32.1,mm
